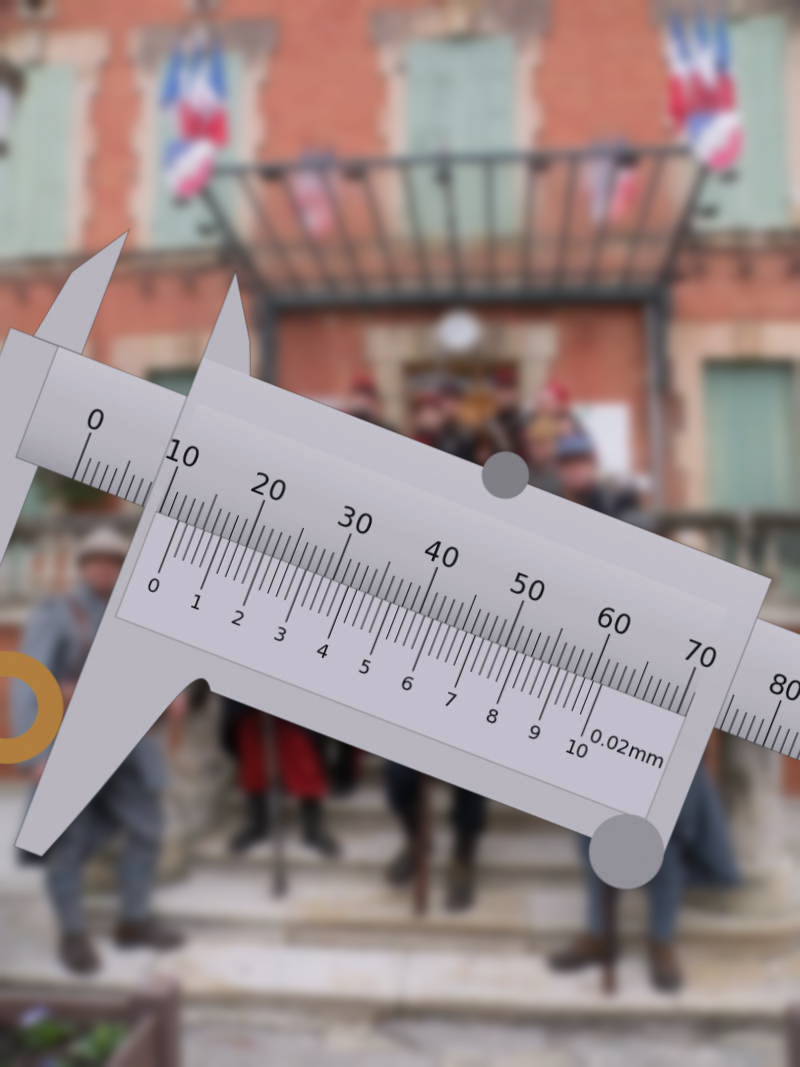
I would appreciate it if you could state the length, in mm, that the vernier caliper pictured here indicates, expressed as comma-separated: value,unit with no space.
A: 12.2,mm
